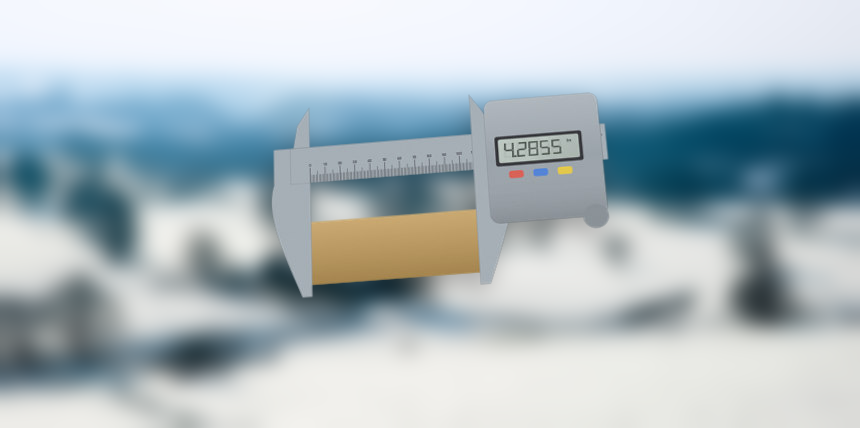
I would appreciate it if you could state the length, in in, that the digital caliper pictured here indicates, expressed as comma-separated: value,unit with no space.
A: 4.2855,in
